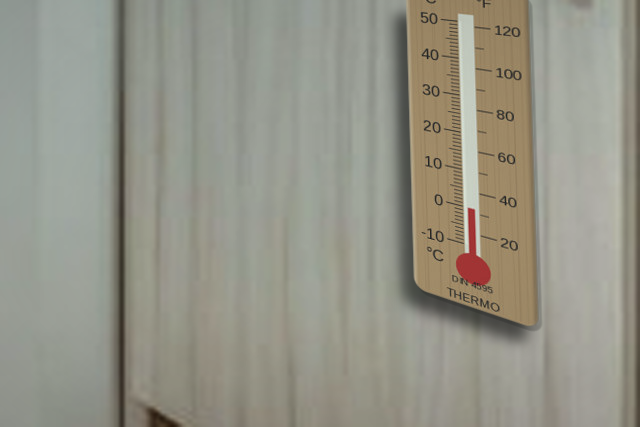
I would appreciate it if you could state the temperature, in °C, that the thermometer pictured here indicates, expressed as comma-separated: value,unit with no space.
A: 0,°C
